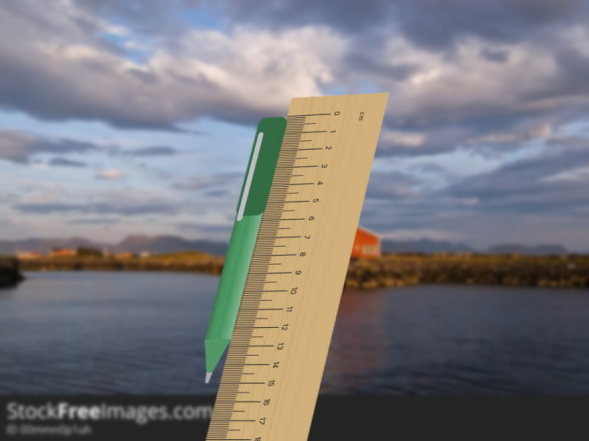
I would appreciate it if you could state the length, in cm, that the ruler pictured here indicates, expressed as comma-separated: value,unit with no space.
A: 15,cm
